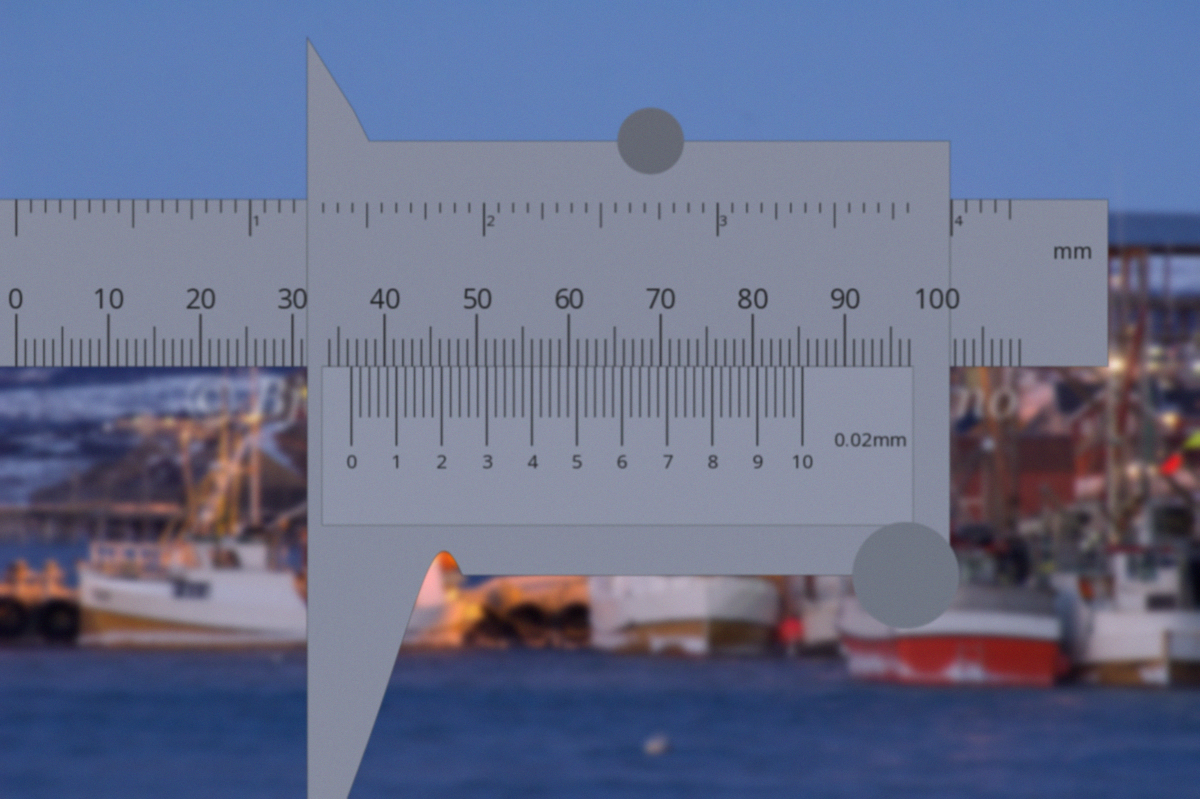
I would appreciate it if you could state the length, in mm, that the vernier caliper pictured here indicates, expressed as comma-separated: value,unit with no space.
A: 36.4,mm
